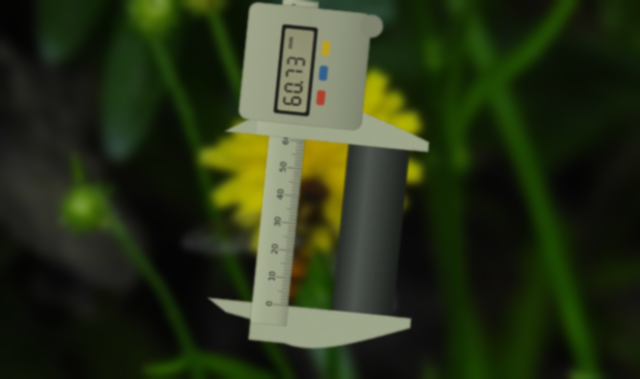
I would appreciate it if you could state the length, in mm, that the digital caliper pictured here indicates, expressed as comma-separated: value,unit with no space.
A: 60.73,mm
